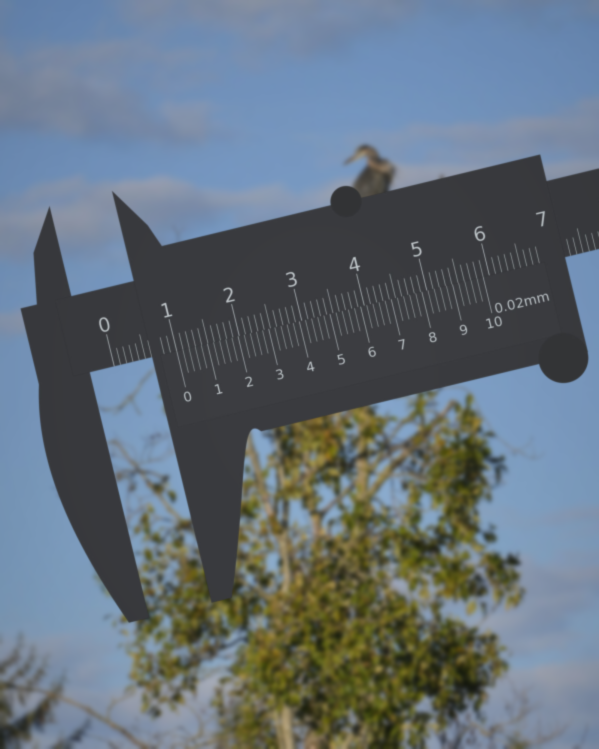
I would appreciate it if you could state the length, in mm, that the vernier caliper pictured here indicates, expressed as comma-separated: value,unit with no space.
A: 10.0,mm
